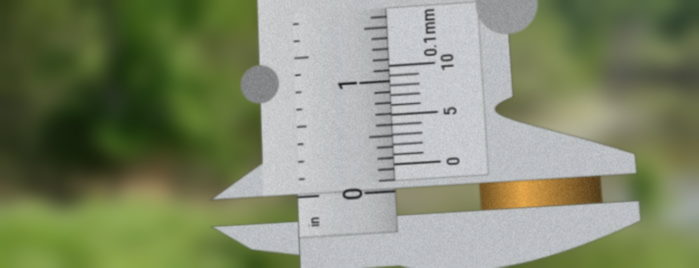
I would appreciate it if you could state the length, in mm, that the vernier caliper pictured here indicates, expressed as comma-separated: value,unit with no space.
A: 2.4,mm
